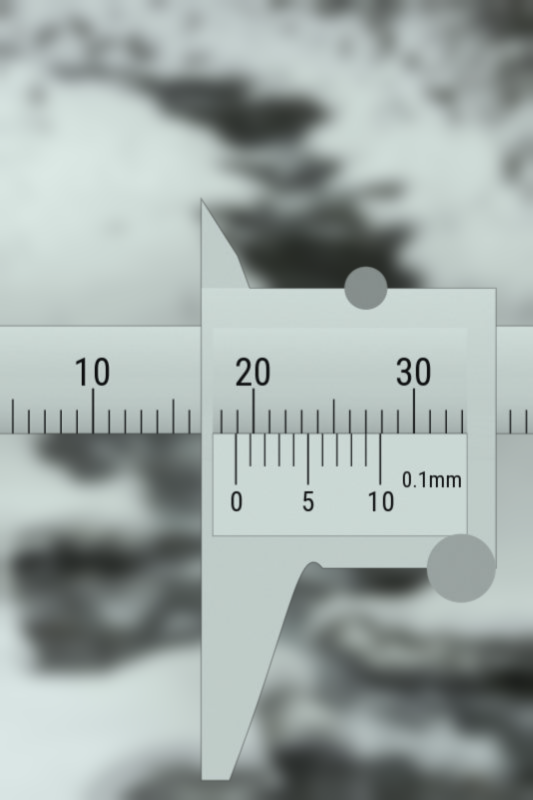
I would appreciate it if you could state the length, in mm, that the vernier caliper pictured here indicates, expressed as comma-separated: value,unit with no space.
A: 18.9,mm
